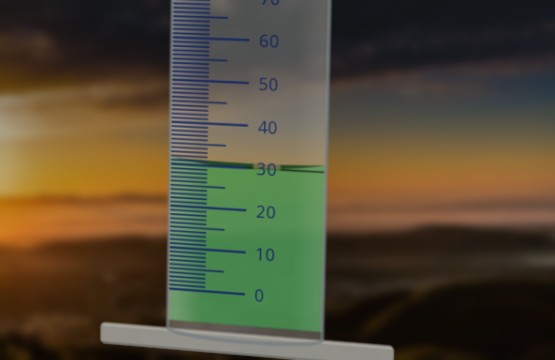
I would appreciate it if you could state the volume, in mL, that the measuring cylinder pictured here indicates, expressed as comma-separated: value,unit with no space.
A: 30,mL
